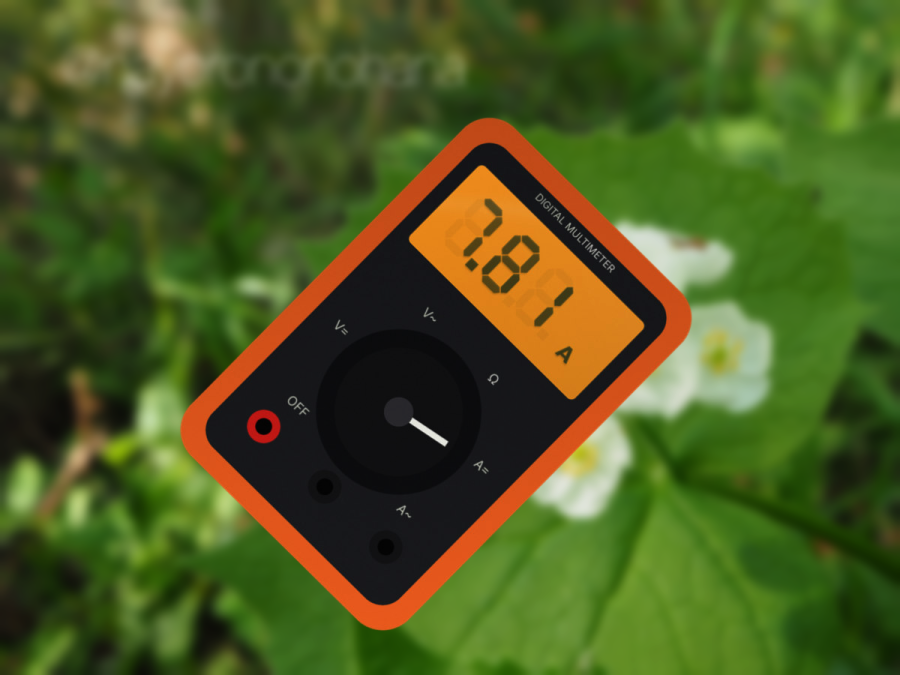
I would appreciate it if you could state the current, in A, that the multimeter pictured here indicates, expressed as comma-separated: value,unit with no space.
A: 7.81,A
